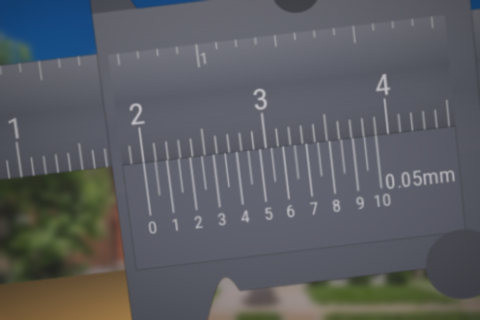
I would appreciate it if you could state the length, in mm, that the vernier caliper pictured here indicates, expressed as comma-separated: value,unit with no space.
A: 20.0,mm
